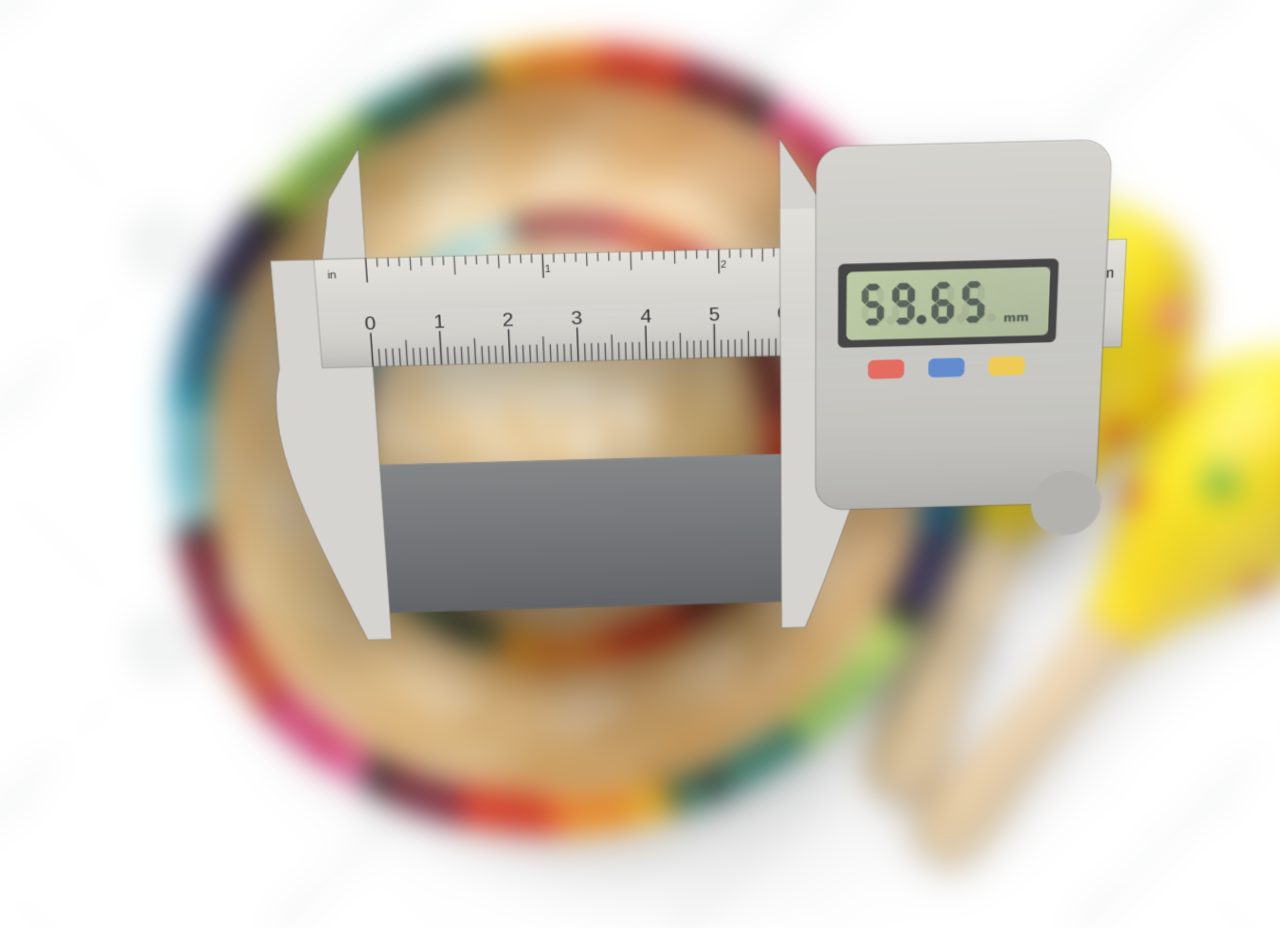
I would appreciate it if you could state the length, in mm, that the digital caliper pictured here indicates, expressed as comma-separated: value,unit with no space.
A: 59.65,mm
